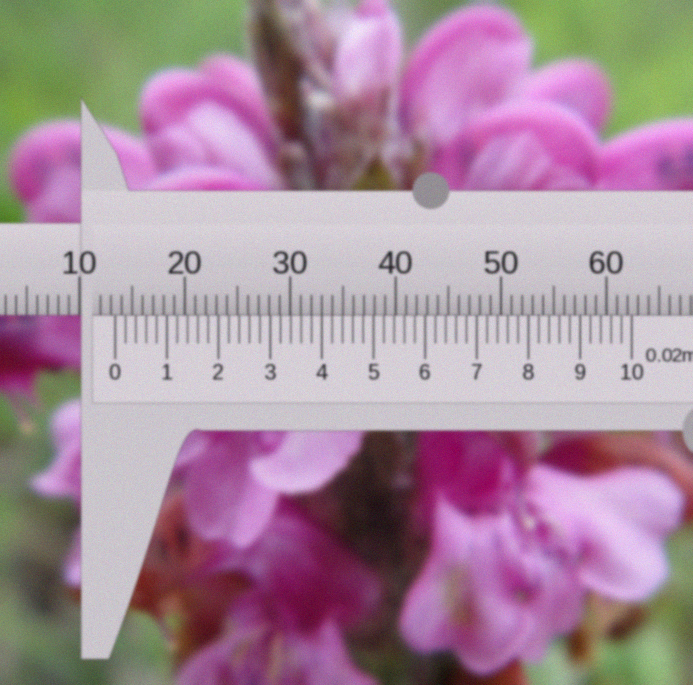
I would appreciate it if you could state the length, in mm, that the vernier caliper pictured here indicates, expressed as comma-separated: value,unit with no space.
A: 13.4,mm
